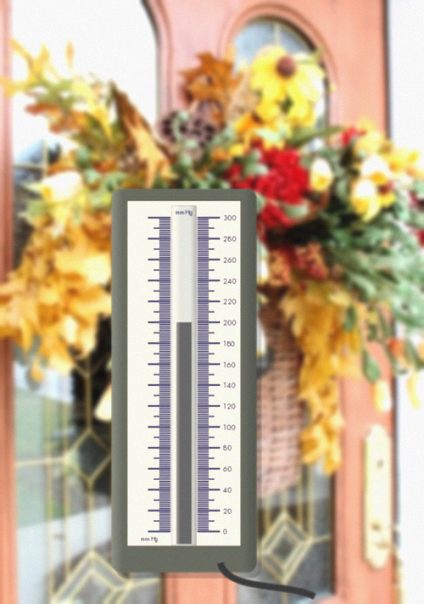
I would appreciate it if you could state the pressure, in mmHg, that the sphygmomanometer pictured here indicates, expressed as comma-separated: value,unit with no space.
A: 200,mmHg
